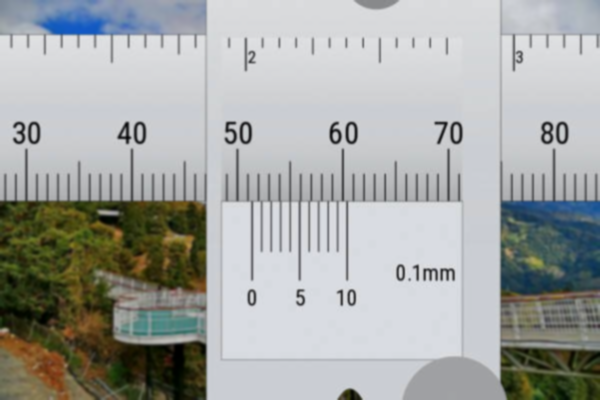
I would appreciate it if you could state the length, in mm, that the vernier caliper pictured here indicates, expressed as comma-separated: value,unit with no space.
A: 51.4,mm
